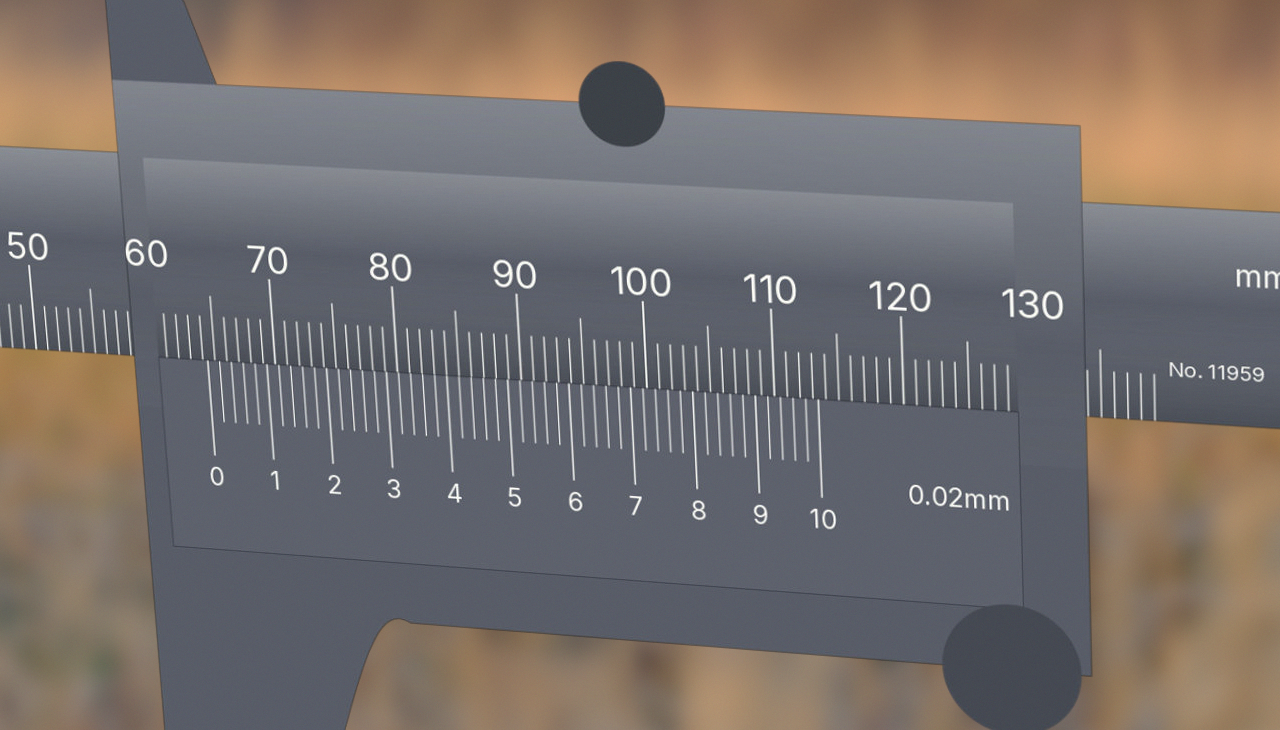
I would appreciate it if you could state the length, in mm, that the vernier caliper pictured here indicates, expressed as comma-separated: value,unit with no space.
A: 64.4,mm
